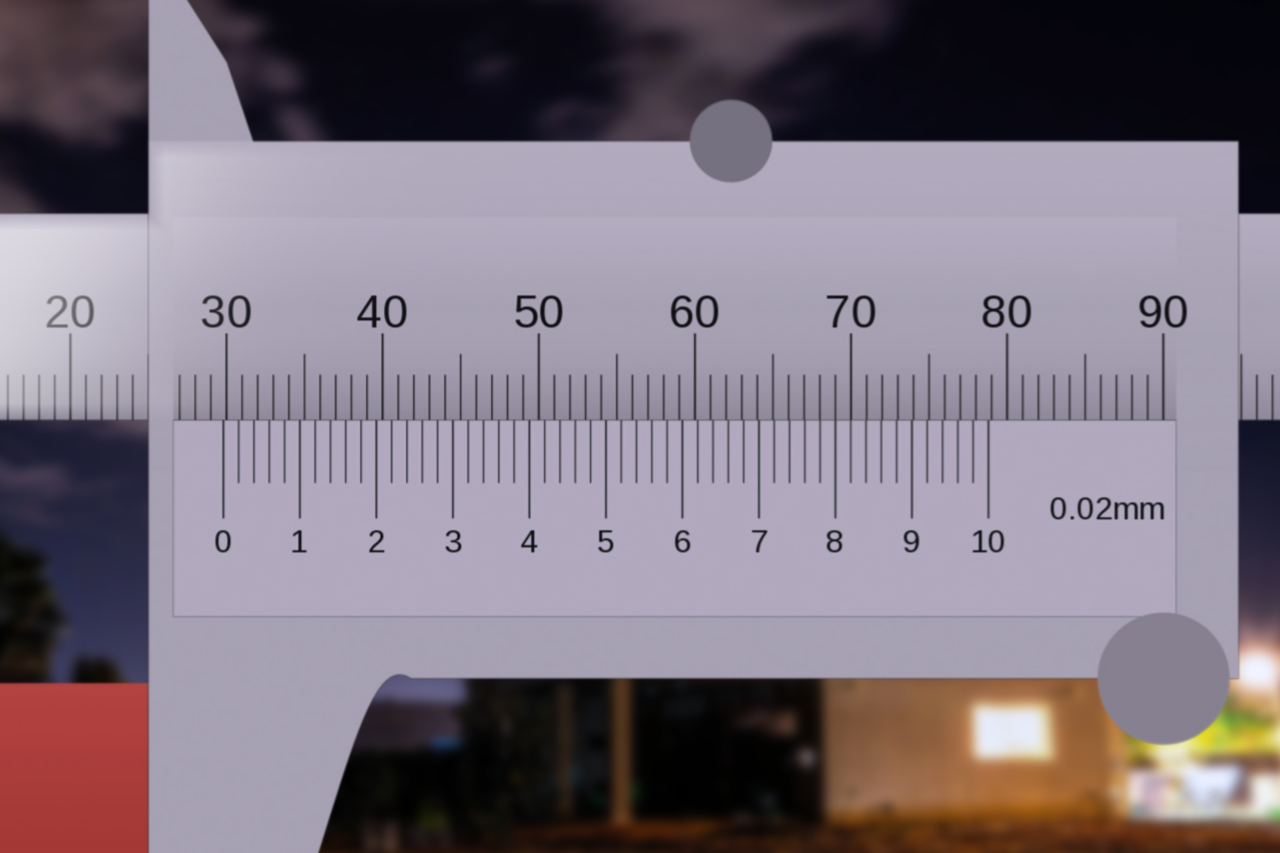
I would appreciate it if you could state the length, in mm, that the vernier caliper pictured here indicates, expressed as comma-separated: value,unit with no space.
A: 29.8,mm
